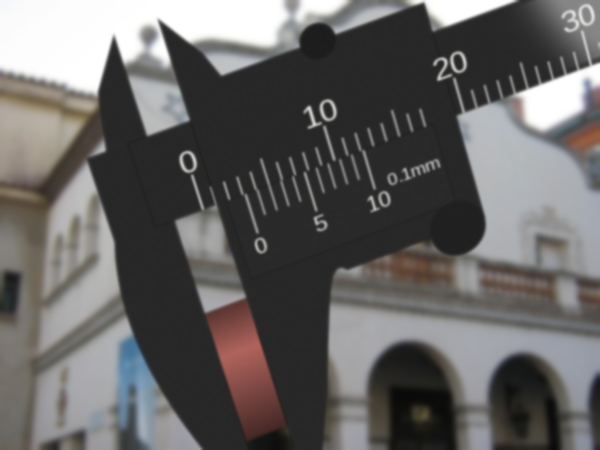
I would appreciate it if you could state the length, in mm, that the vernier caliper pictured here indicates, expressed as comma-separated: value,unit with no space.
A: 3.2,mm
